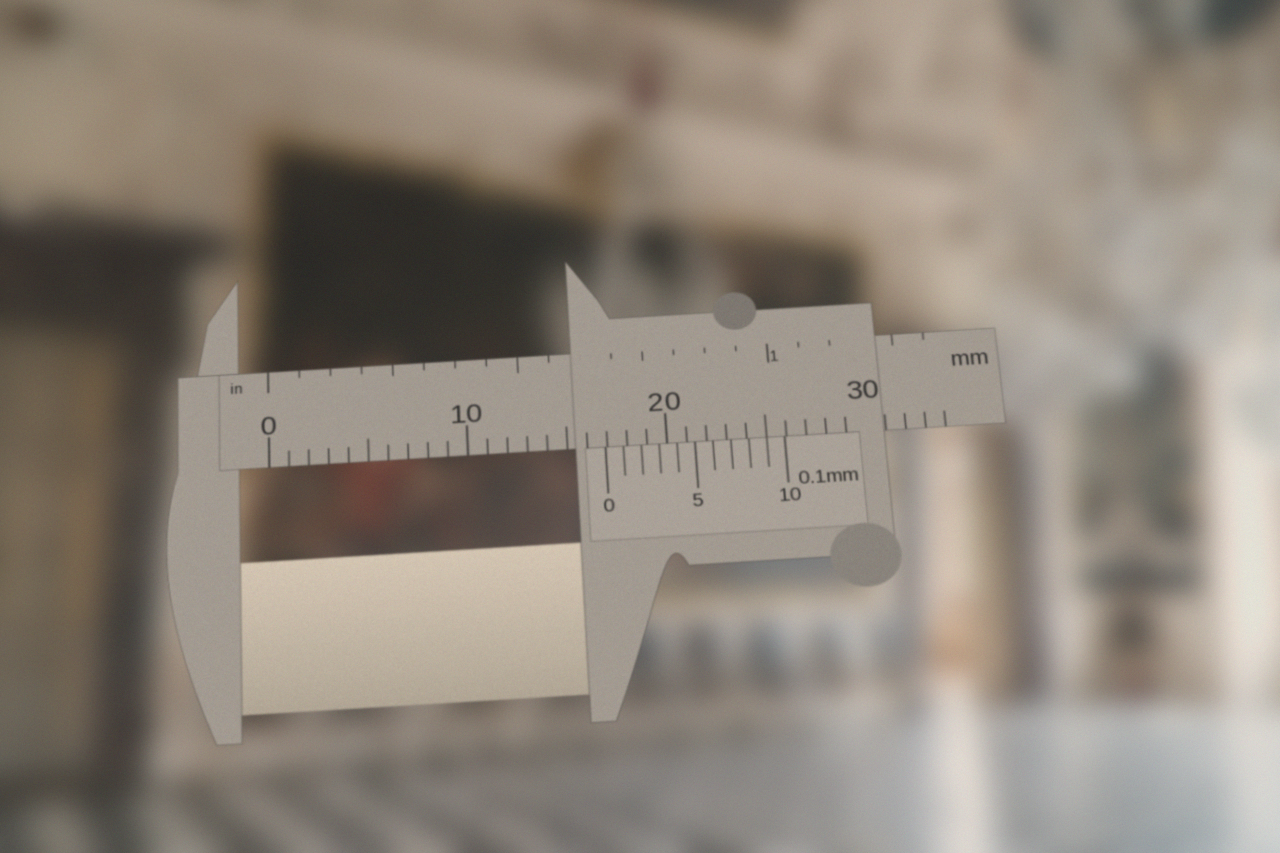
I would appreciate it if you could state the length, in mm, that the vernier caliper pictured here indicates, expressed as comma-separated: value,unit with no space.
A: 16.9,mm
